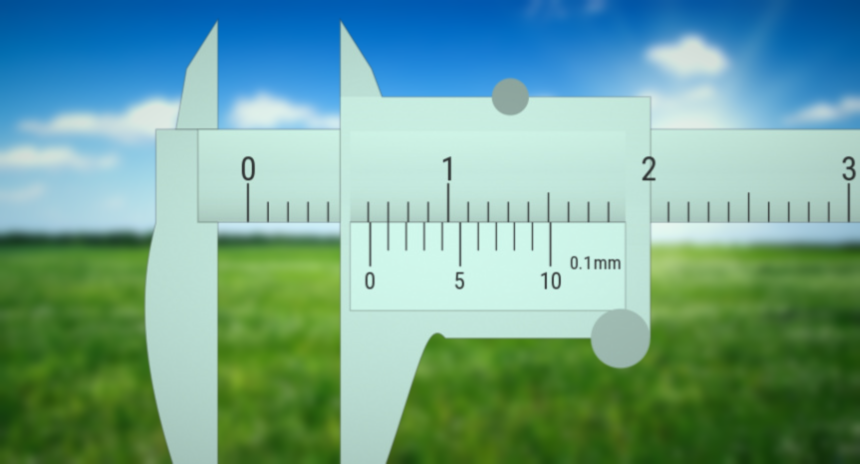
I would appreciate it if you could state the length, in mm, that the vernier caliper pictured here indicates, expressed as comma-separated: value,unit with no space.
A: 6.1,mm
